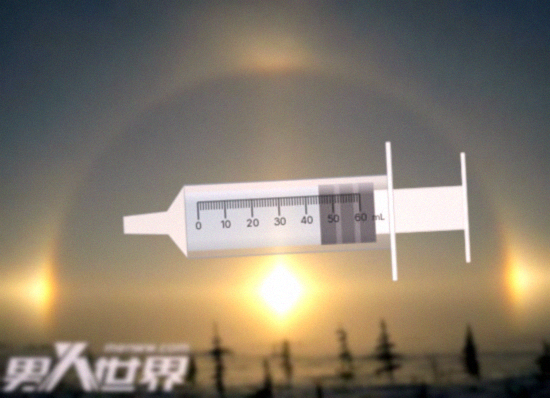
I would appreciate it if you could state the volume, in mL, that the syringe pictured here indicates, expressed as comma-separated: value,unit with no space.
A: 45,mL
